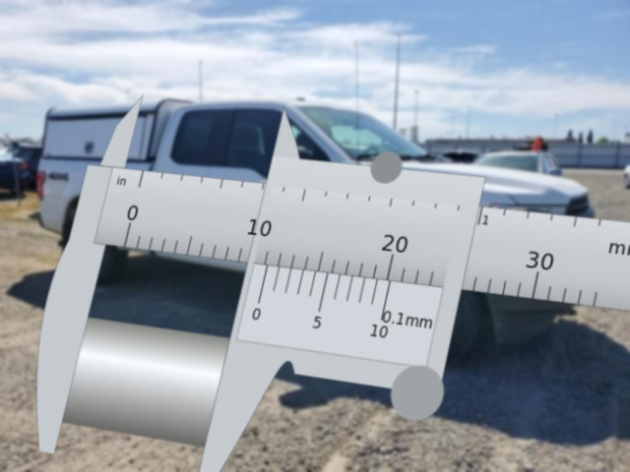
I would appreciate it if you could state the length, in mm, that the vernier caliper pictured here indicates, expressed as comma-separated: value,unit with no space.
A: 11.2,mm
